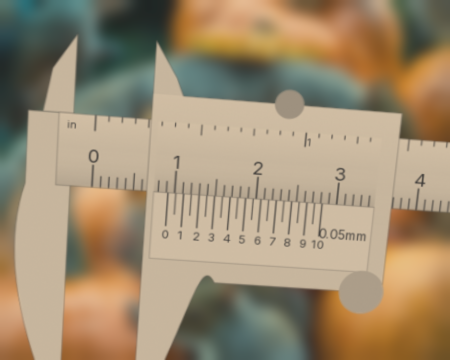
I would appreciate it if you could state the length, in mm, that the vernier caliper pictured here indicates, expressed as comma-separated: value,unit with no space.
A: 9.2,mm
